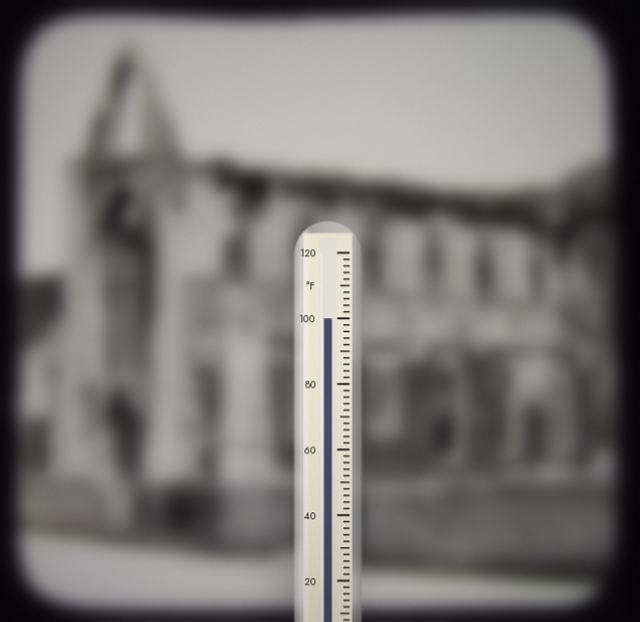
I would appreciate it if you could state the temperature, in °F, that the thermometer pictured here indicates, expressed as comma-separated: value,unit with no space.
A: 100,°F
